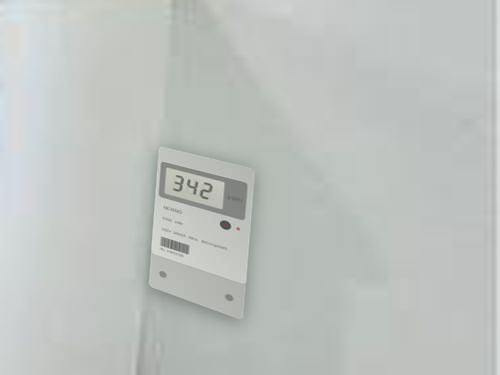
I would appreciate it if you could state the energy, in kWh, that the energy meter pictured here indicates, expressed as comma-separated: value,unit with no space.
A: 342,kWh
